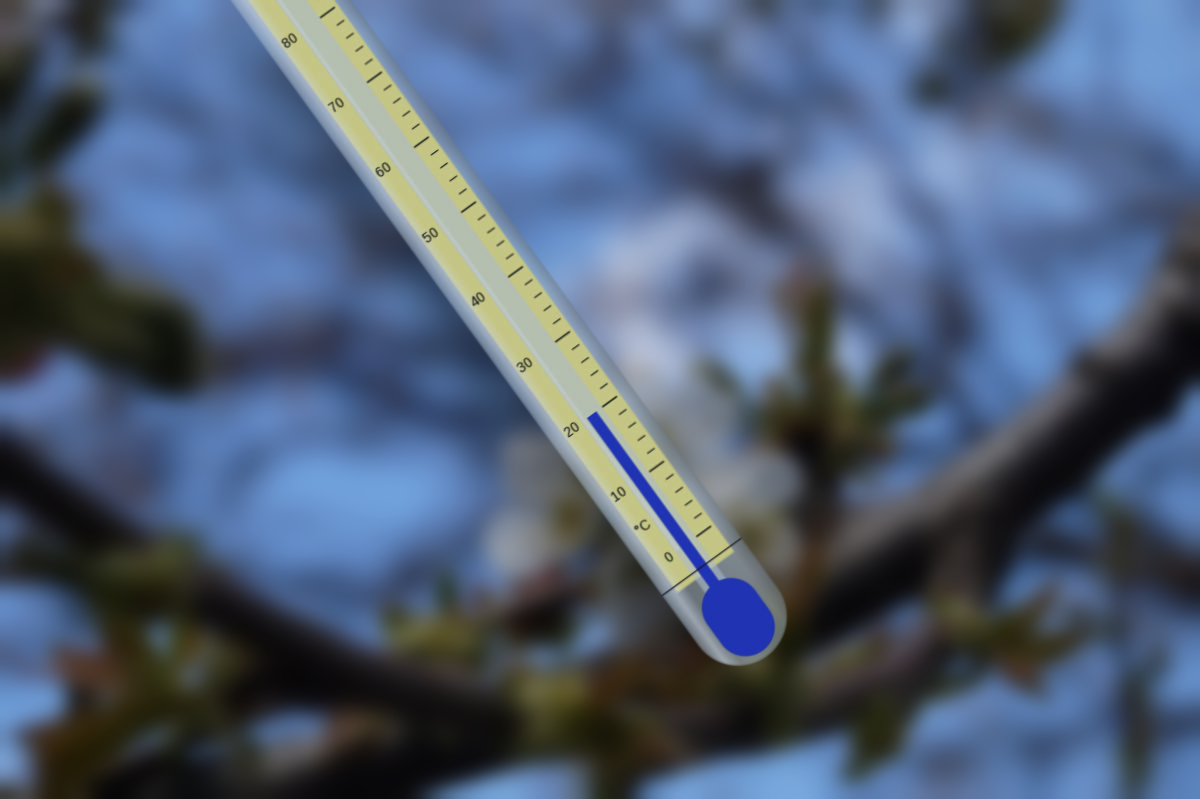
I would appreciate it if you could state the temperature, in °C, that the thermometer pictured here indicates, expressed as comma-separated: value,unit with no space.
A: 20,°C
